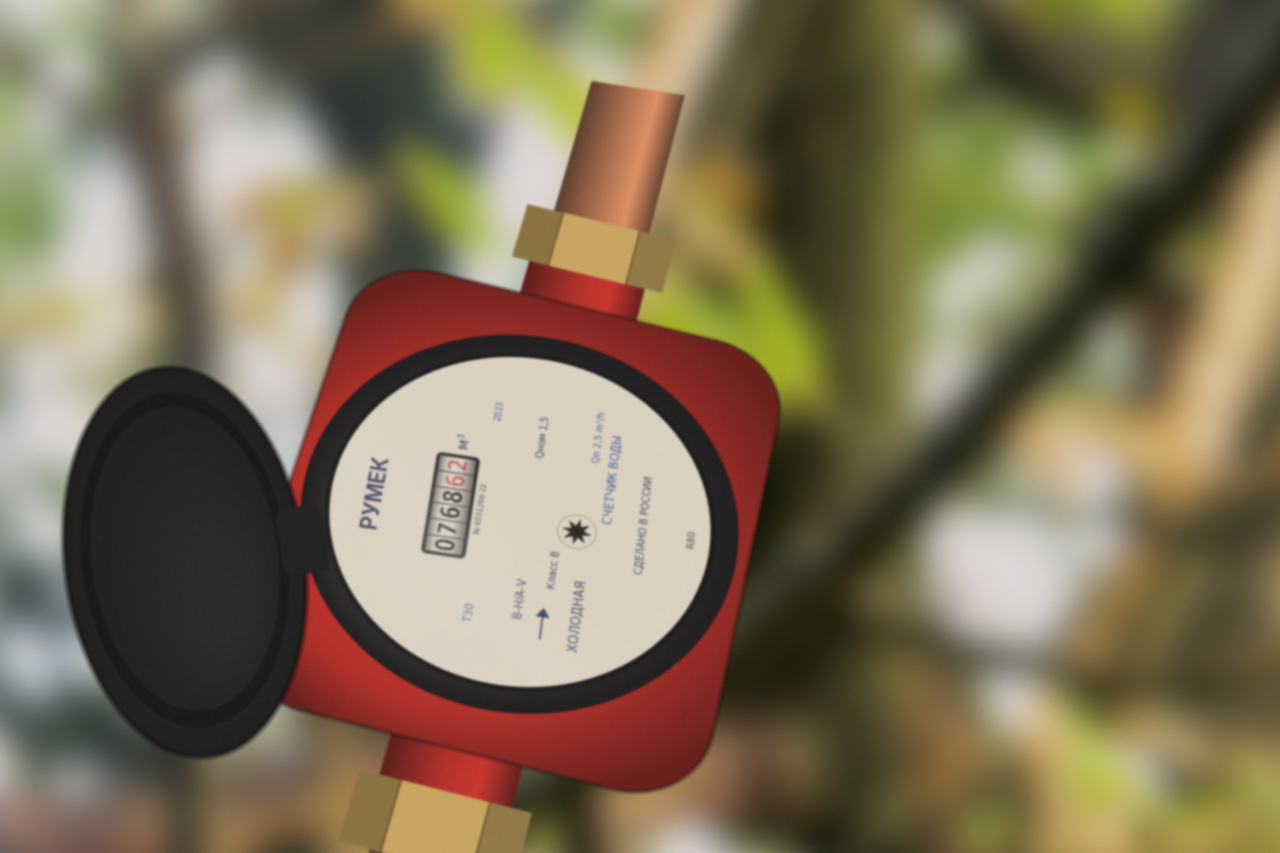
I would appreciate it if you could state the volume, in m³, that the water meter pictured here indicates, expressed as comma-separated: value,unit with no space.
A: 768.62,m³
